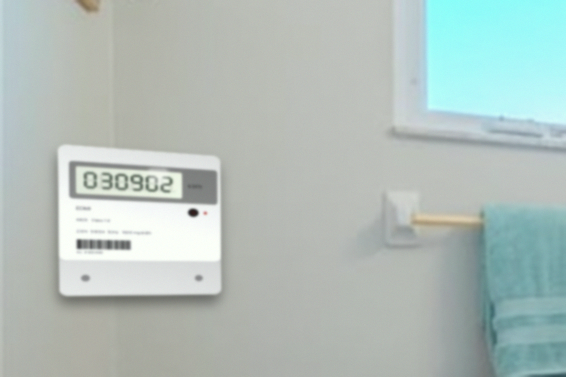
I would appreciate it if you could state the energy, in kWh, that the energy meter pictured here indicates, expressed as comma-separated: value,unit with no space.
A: 30902,kWh
